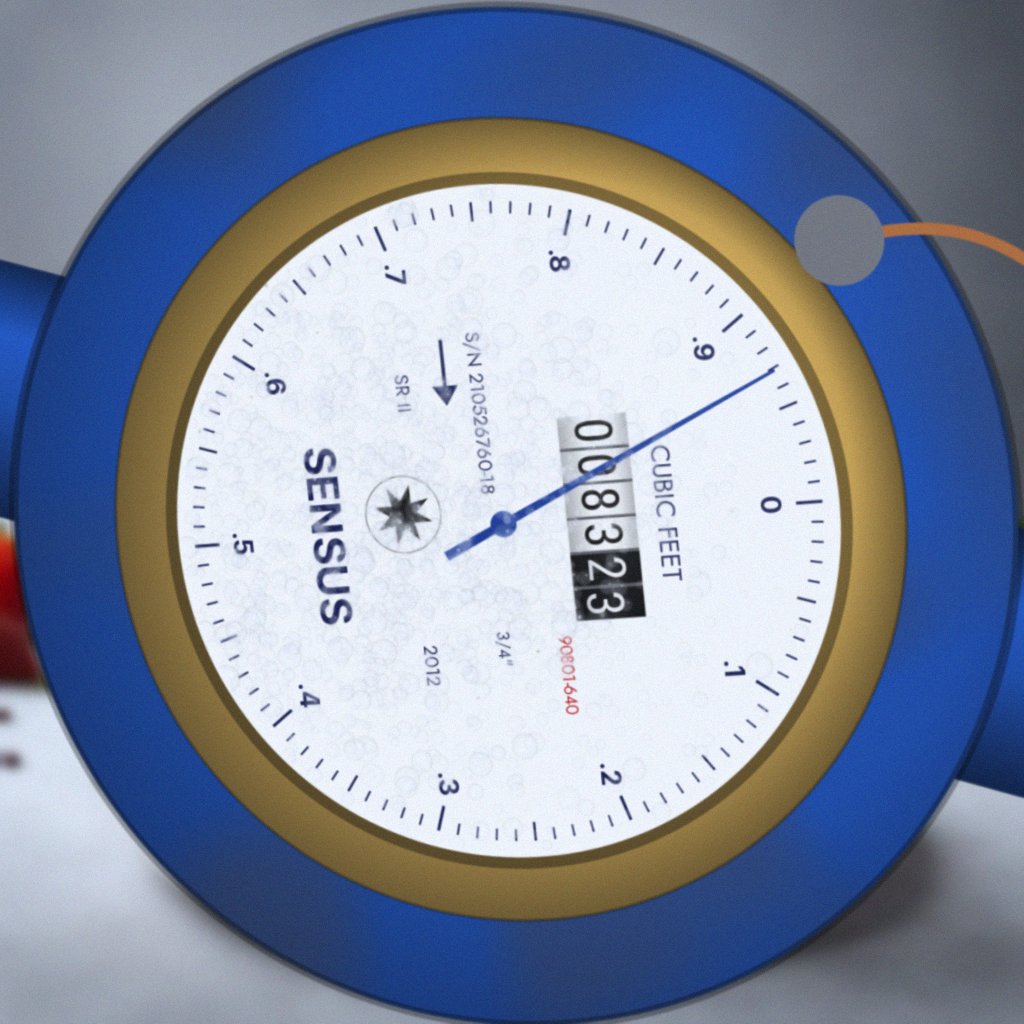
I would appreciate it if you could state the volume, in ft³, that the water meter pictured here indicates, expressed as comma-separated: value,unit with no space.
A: 8322.93,ft³
